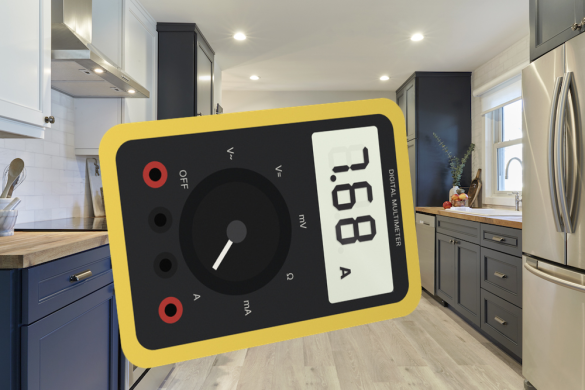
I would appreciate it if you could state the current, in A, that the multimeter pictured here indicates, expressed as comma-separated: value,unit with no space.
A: 7.68,A
